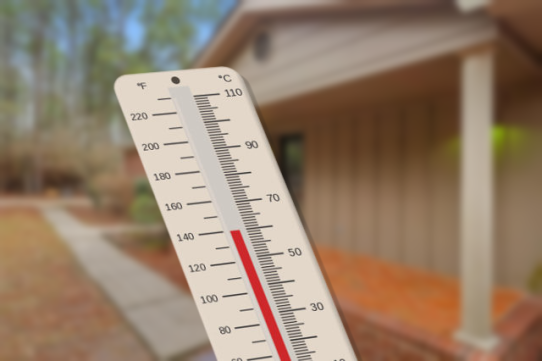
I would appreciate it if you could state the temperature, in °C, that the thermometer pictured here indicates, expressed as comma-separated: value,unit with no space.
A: 60,°C
